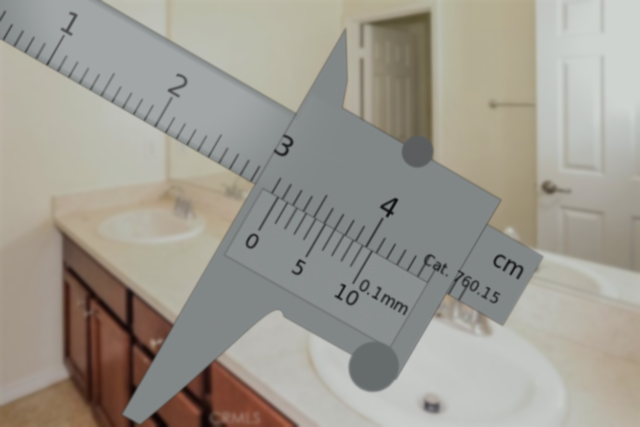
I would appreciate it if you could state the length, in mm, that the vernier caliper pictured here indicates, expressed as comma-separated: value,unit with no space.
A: 31.6,mm
